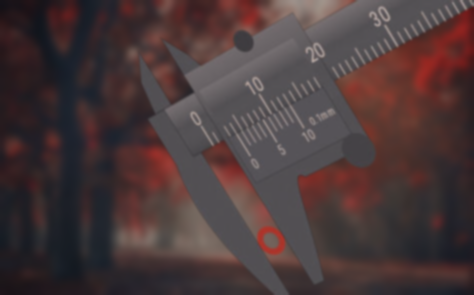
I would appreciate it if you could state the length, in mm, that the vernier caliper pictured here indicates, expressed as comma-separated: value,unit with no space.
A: 4.0,mm
